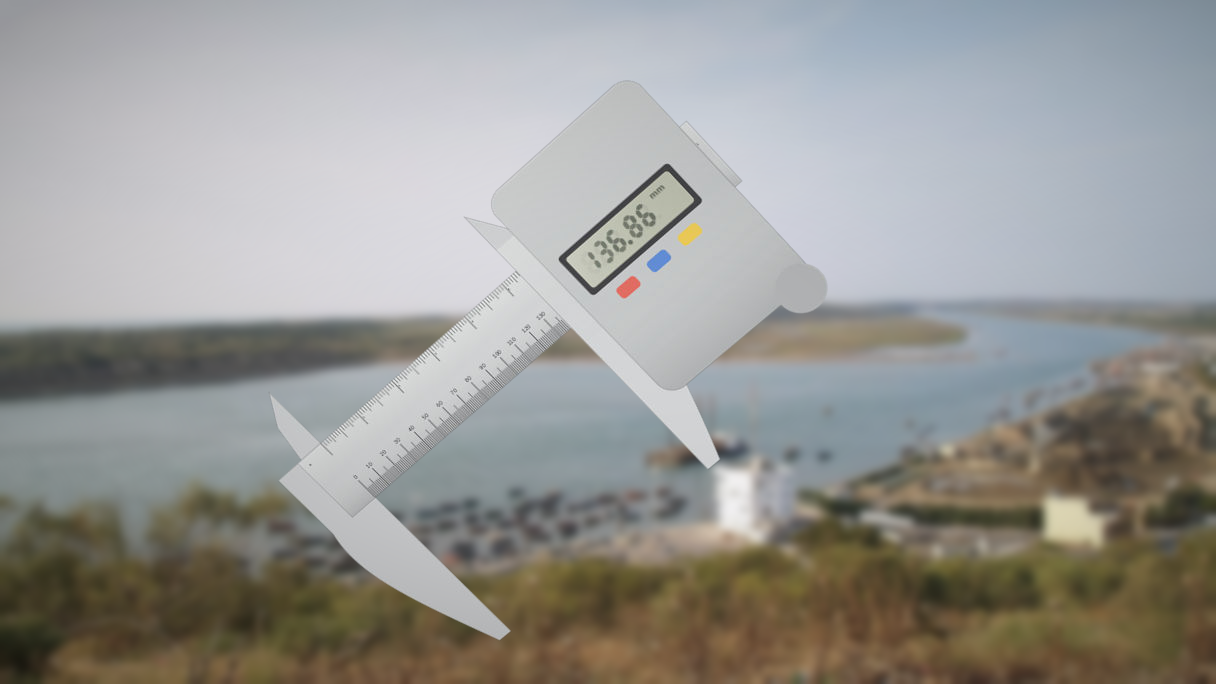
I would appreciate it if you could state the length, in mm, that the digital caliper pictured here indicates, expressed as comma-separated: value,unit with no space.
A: 136.86,mm
